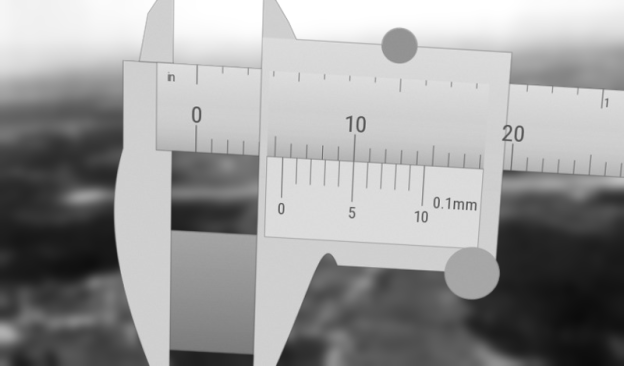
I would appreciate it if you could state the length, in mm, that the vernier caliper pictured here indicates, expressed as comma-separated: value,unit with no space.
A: 5.5,mm
